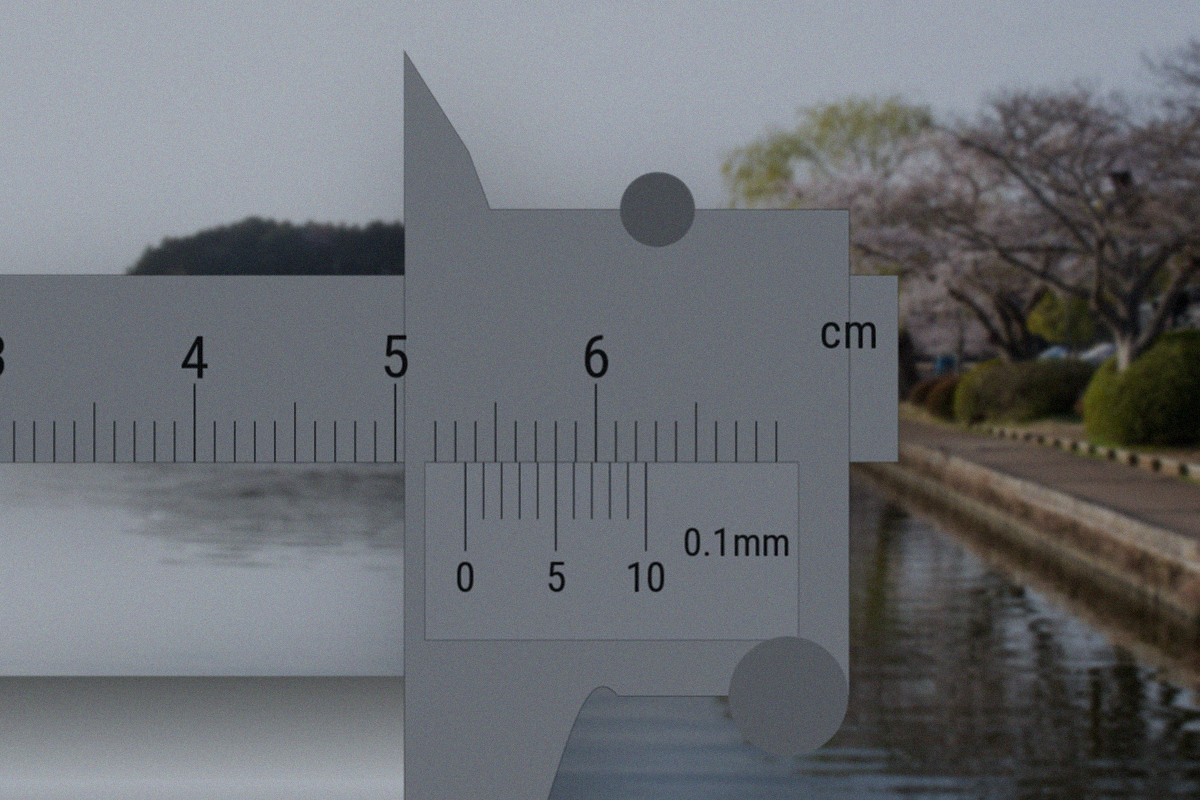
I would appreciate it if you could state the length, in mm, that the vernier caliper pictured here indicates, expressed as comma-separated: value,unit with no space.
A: 53.5,mm
